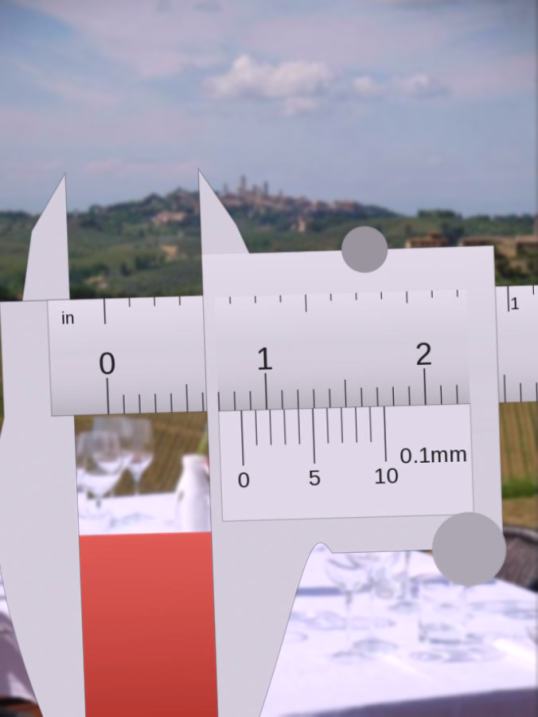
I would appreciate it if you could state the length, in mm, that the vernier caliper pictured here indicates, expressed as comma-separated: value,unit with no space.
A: 8.4,mm
